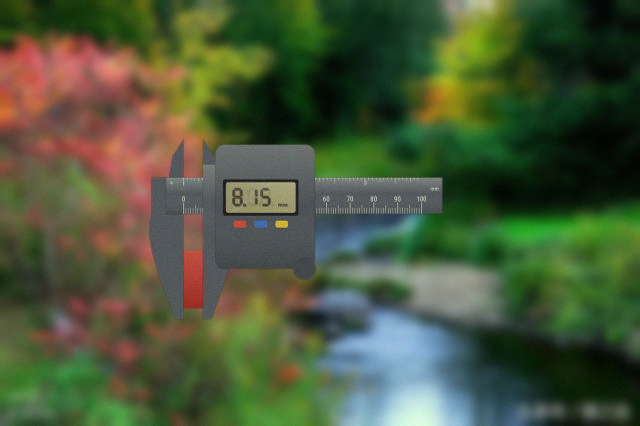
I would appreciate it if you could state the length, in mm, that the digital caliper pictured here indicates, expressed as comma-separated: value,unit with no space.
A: 8.15,mm
